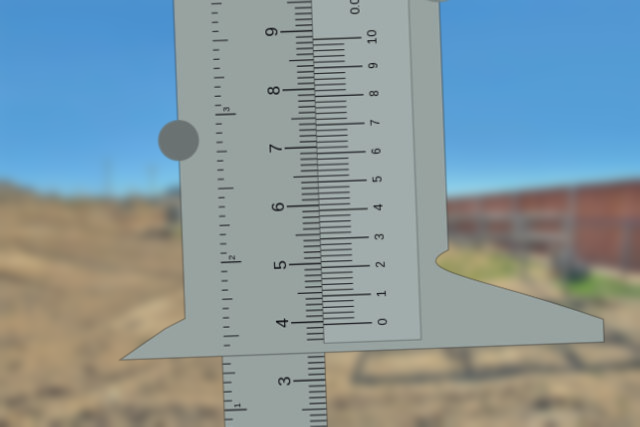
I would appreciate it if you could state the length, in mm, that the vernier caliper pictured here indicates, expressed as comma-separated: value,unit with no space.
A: 39.5,mm
